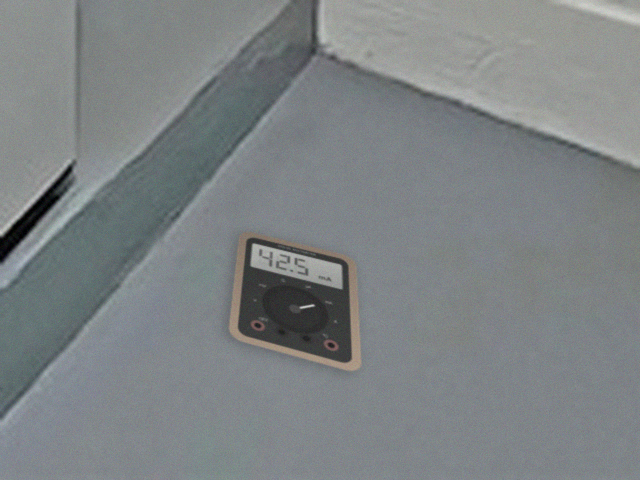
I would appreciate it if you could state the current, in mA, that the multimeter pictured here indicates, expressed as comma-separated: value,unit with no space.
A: 42.5,mA
